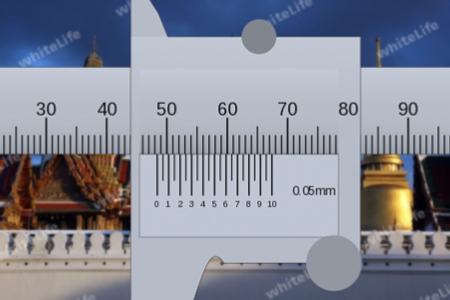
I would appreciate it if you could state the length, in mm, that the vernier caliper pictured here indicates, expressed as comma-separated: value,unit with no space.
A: 48.4,mm
